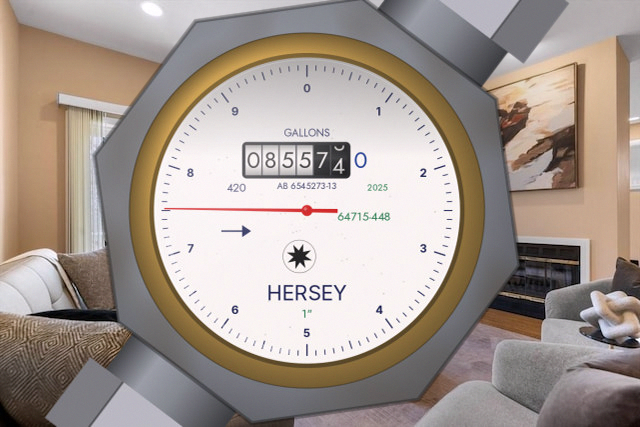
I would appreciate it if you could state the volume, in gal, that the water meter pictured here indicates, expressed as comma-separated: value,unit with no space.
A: 855737.5,gal
